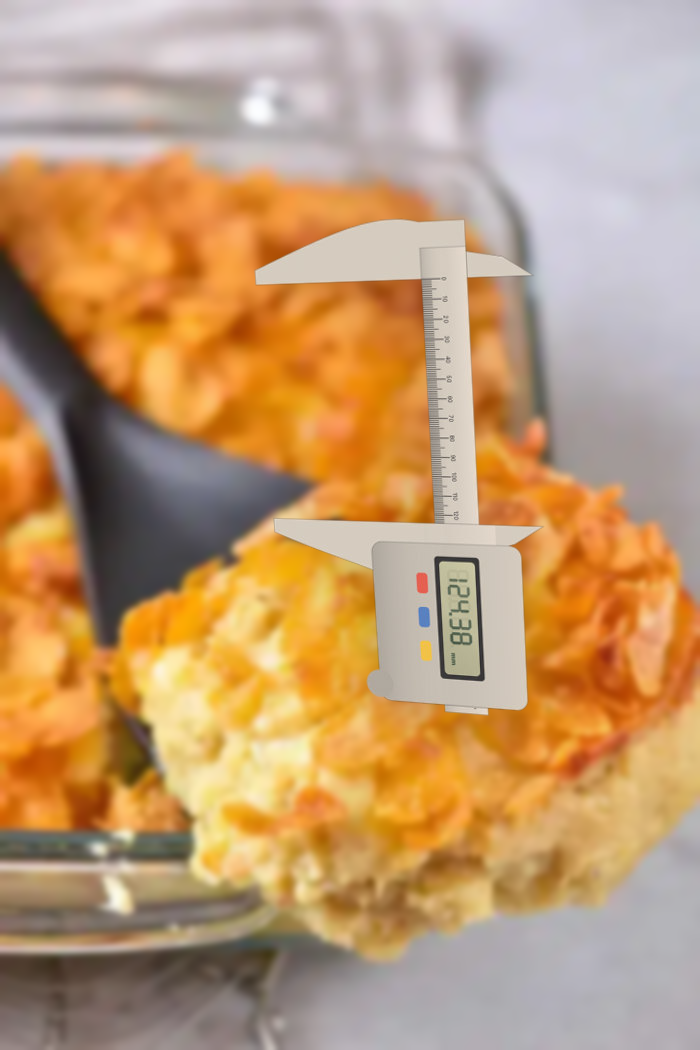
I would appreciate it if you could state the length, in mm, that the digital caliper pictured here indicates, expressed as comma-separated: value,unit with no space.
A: 124.38,mm
